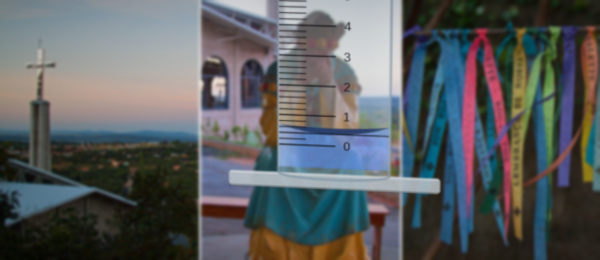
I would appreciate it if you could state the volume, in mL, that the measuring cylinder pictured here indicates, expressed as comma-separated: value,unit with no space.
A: 0.4,mL
